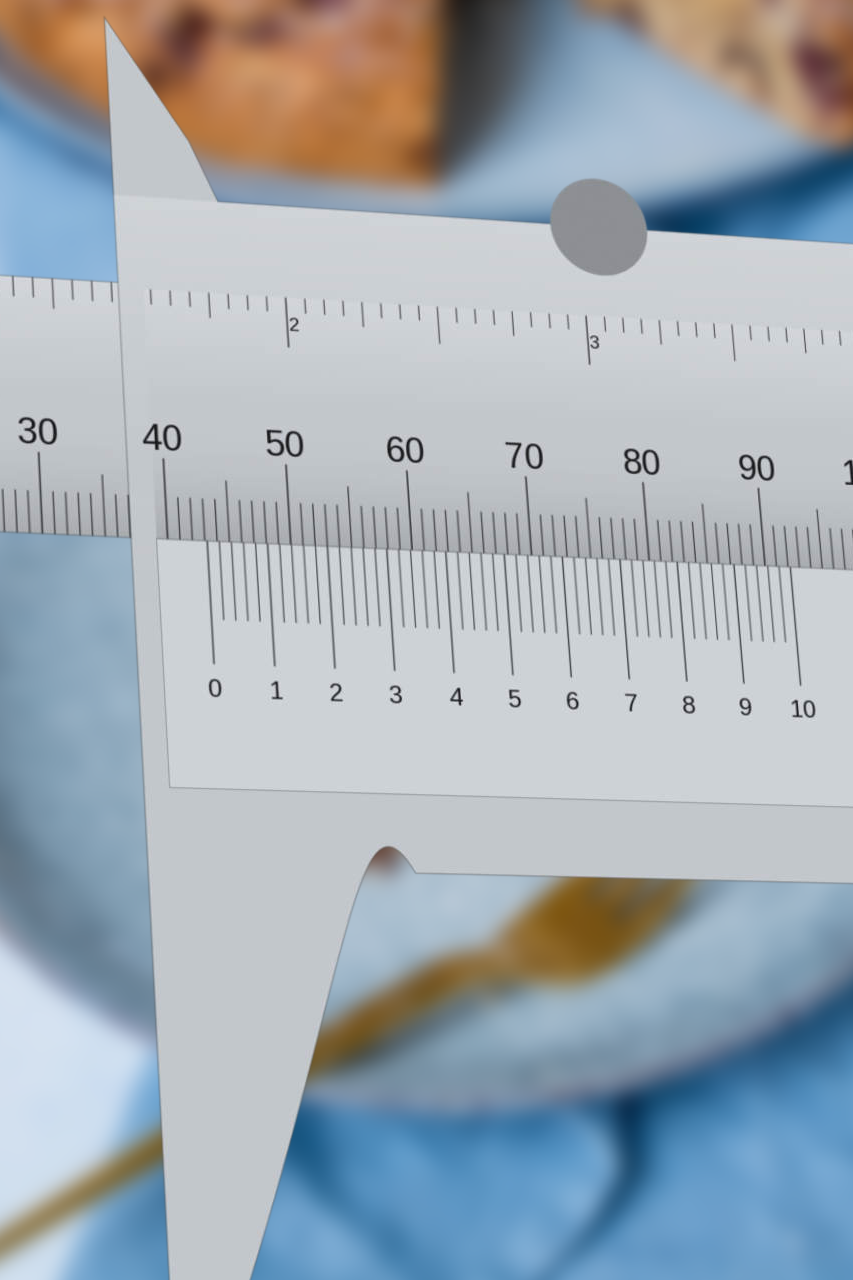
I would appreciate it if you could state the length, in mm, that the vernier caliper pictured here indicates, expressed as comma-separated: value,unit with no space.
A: 43.2,mm
